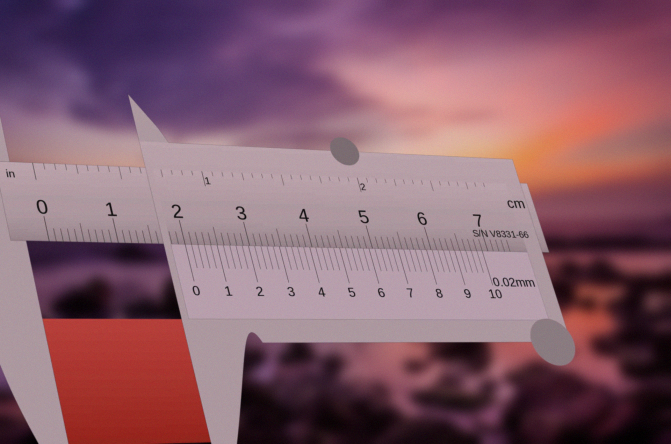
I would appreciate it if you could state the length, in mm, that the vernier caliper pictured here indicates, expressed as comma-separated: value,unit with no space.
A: 20.0,mm
